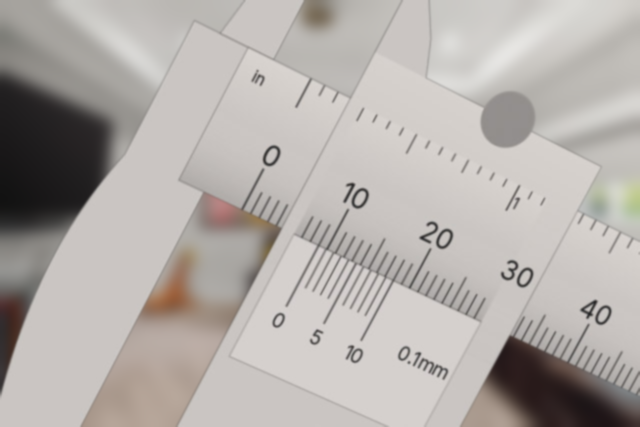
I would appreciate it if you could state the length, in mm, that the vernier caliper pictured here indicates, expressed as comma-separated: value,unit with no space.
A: 9.0,mm
